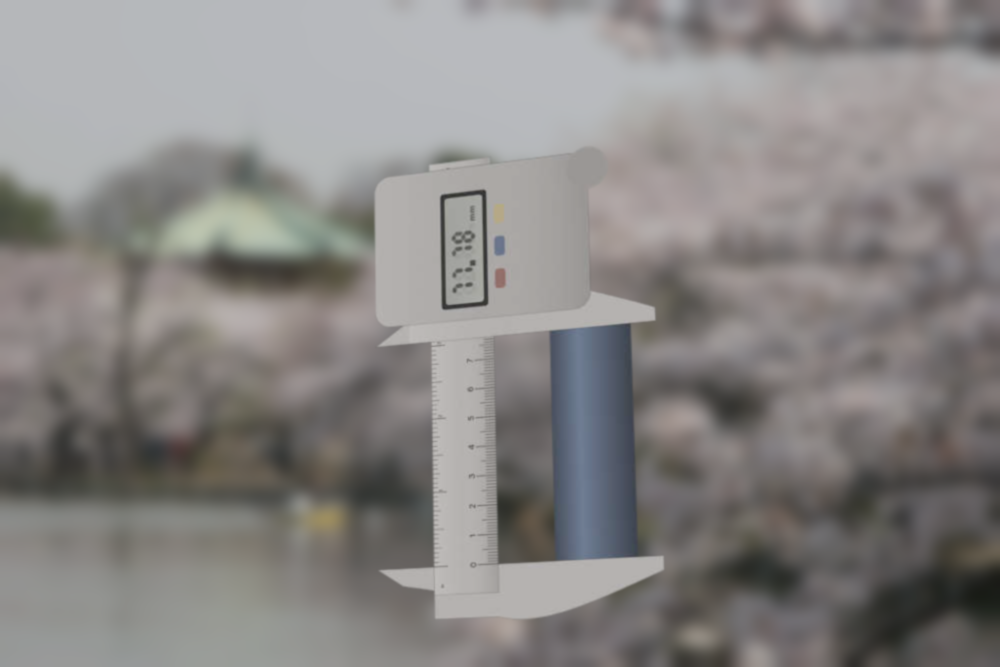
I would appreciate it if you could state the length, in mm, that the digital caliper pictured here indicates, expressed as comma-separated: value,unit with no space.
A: 77.78,mm
